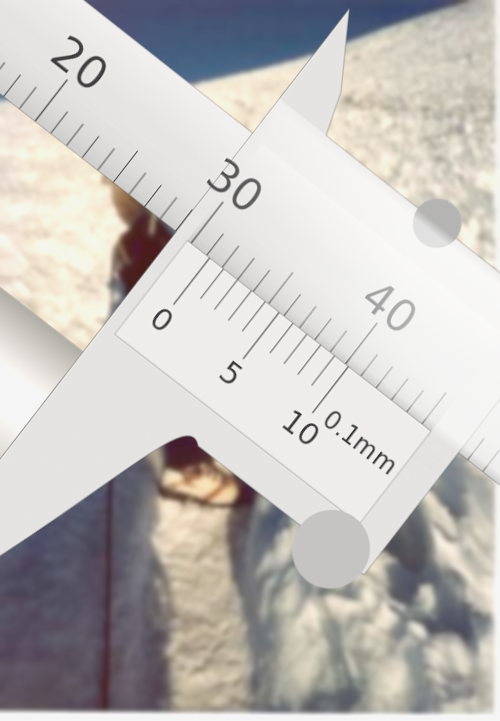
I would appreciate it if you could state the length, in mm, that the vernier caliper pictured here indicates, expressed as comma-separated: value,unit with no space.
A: 31.2,mm
